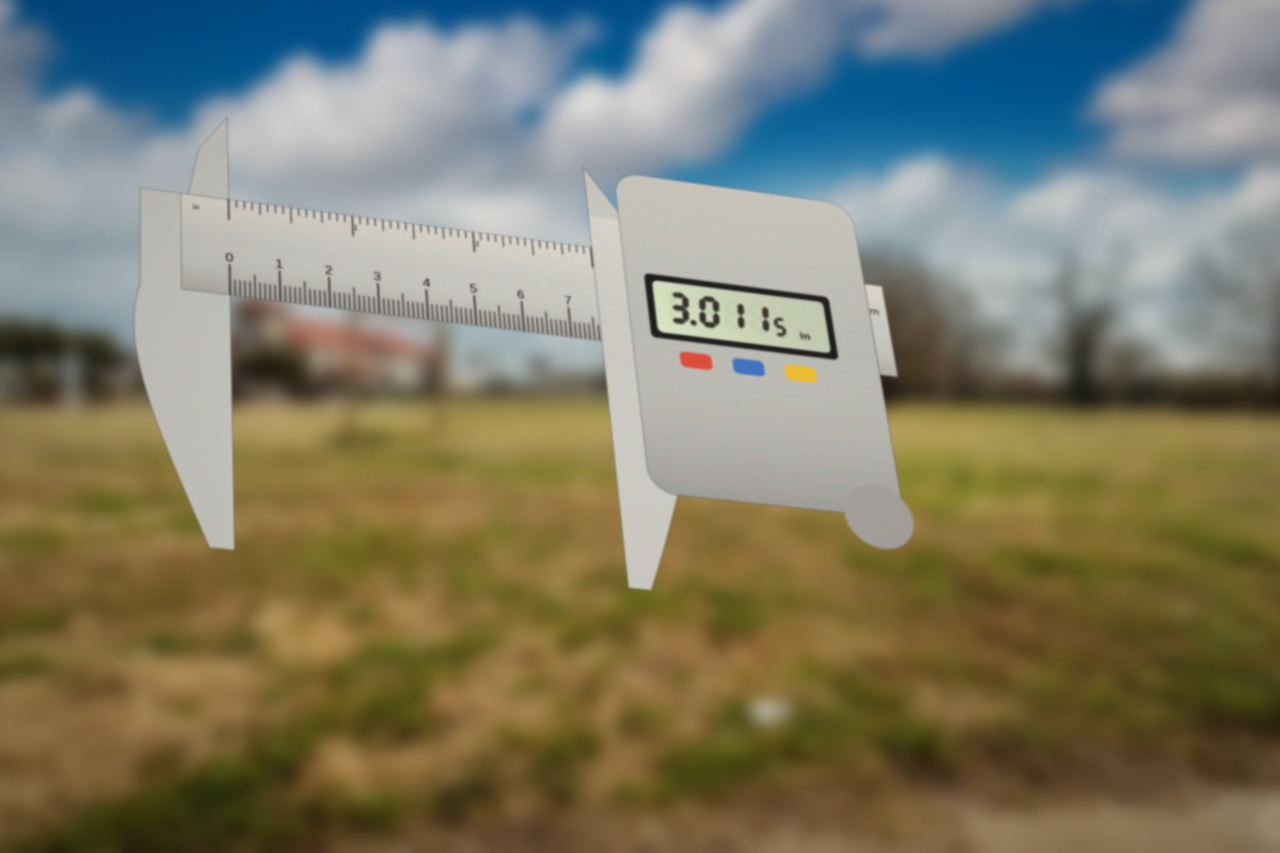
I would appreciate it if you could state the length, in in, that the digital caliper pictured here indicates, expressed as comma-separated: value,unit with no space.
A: 3.0115,in
